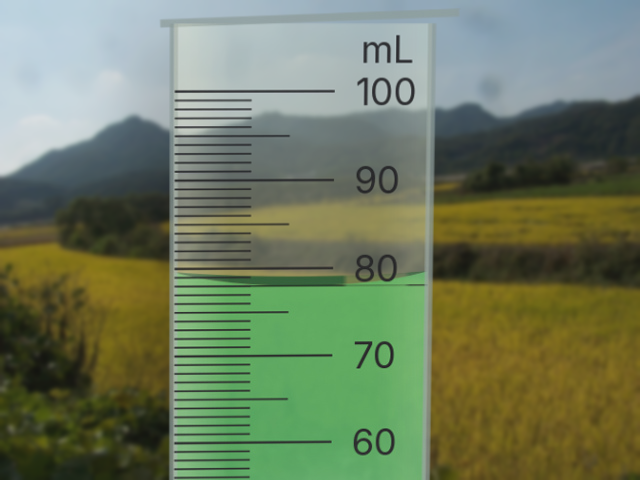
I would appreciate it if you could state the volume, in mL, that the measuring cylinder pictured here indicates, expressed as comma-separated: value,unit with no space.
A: 78,mL
